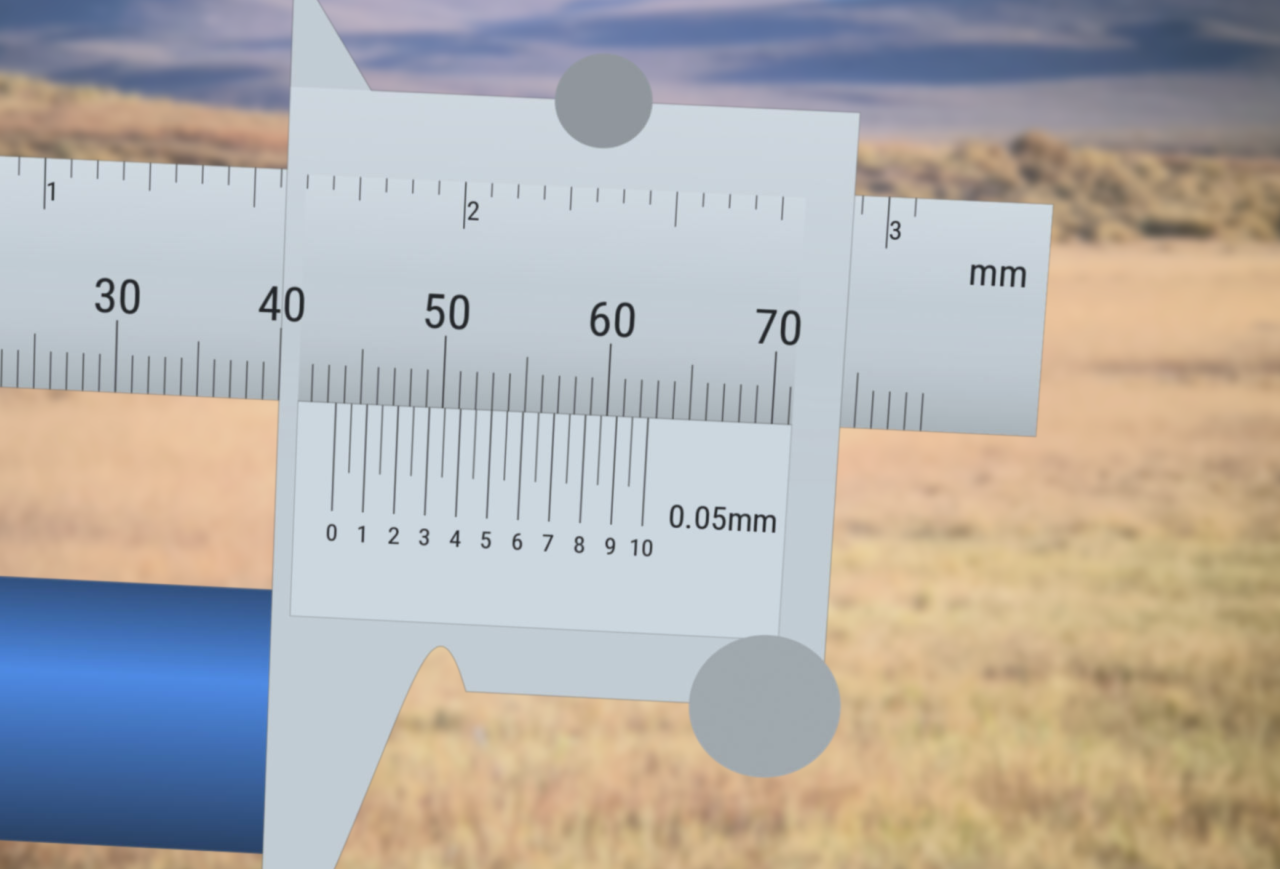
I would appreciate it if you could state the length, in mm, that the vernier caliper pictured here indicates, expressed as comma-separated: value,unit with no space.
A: 43.5,mm
